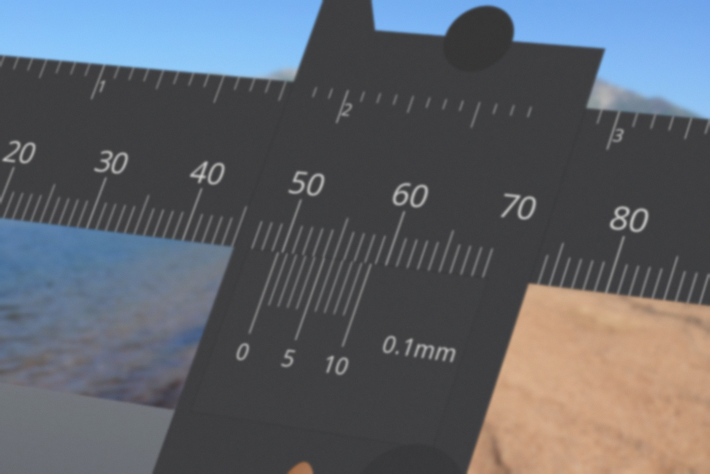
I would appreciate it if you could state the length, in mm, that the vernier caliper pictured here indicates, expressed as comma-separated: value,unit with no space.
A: 49.6,mm
